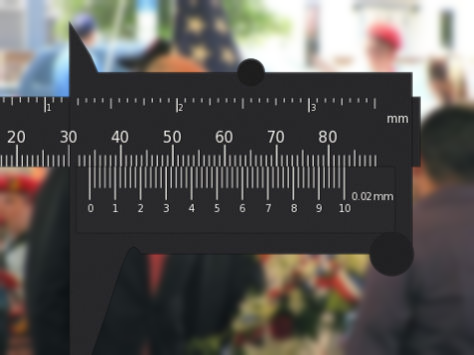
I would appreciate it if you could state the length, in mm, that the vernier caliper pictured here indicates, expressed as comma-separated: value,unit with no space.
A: 34.0,mm
